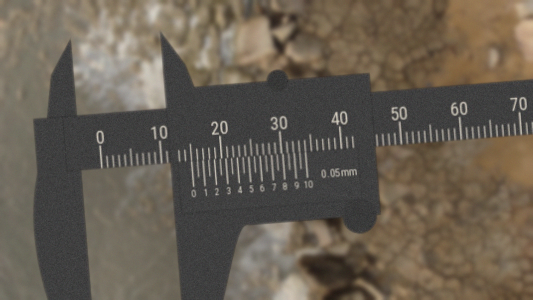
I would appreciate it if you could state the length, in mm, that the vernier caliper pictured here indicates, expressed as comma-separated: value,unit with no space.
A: 15.0,mm
